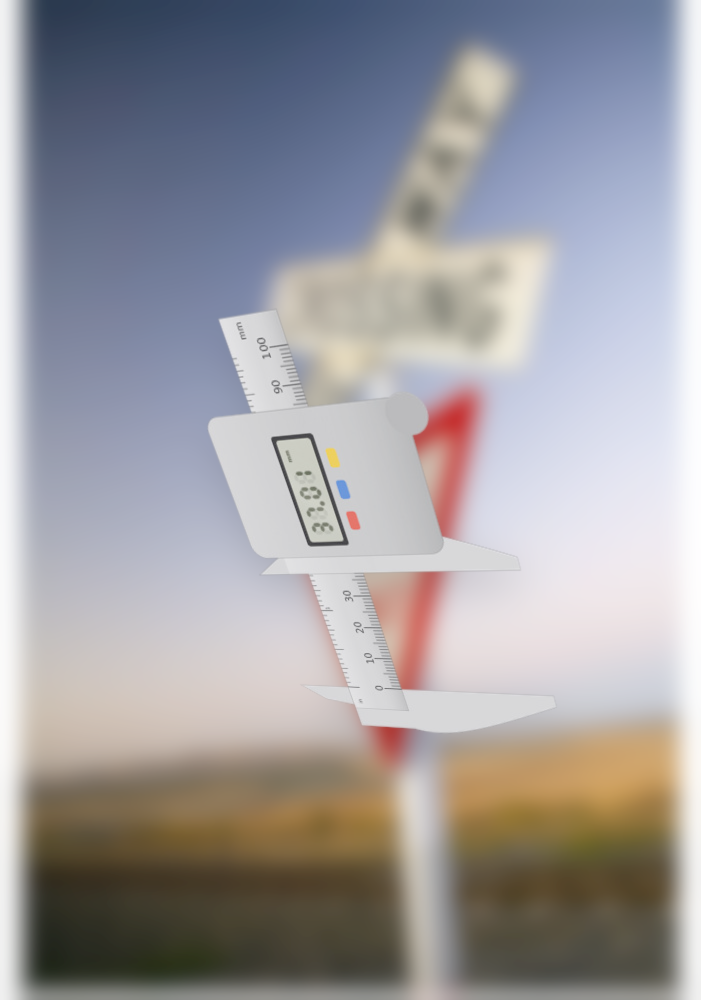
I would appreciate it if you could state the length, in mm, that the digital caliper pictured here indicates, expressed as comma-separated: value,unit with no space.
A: 37.01,mm
